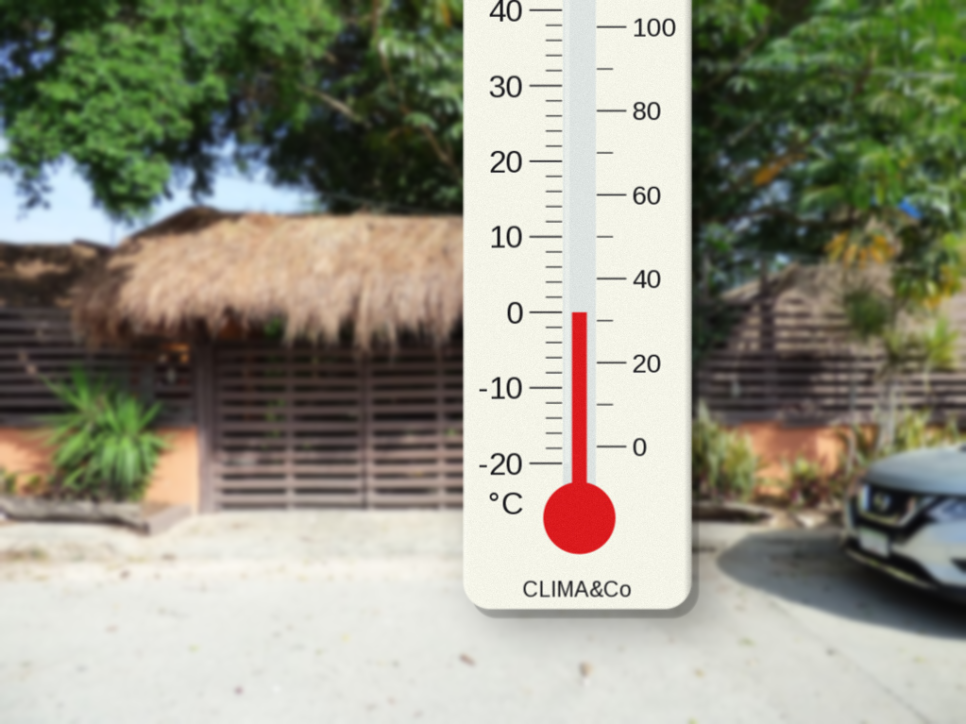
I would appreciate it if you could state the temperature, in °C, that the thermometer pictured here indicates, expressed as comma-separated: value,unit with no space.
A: 0,°C
